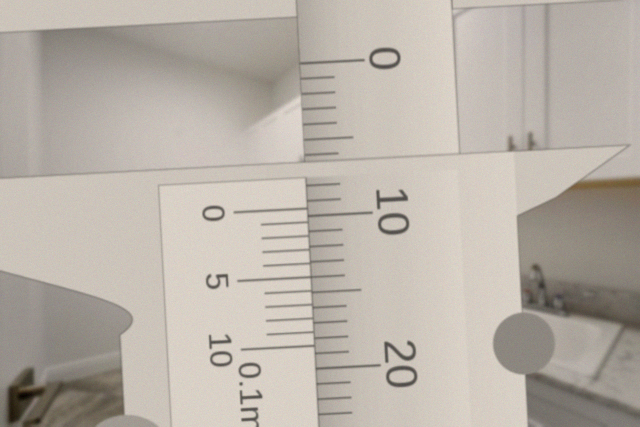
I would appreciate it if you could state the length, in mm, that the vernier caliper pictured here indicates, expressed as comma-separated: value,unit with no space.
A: 9.5,mm
